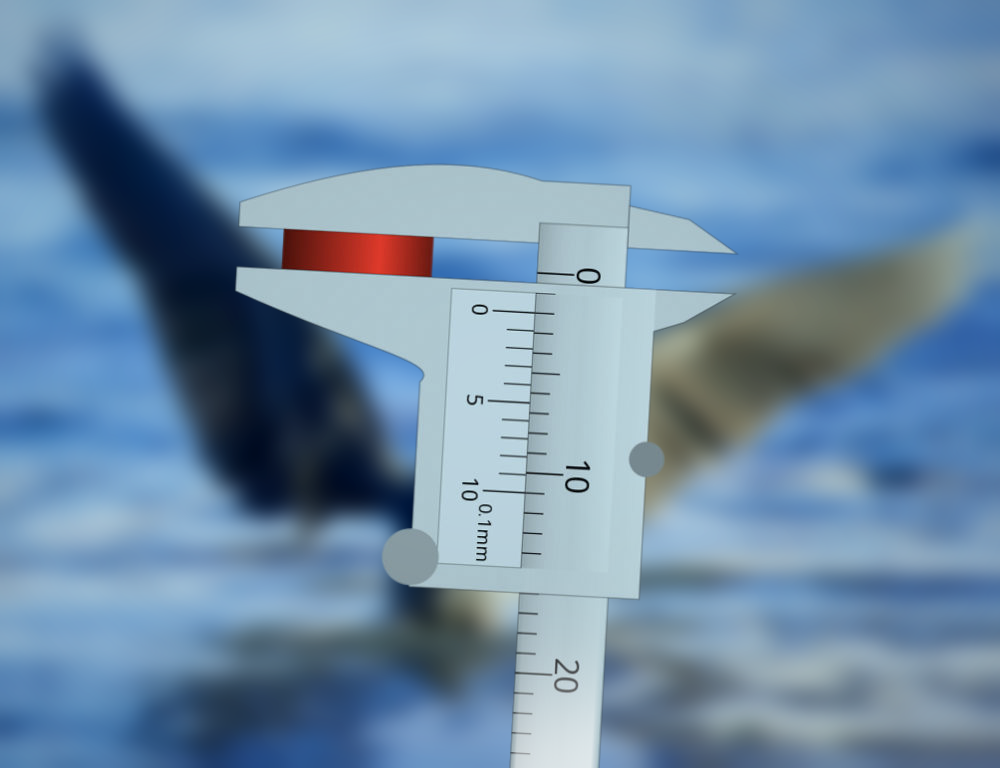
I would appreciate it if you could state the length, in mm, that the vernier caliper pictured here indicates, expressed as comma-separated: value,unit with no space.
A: 2.0,mm
